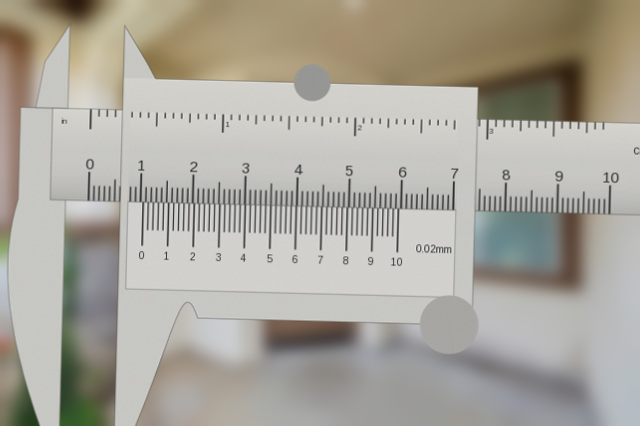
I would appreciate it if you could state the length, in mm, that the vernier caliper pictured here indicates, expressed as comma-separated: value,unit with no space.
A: 10.5,mm
